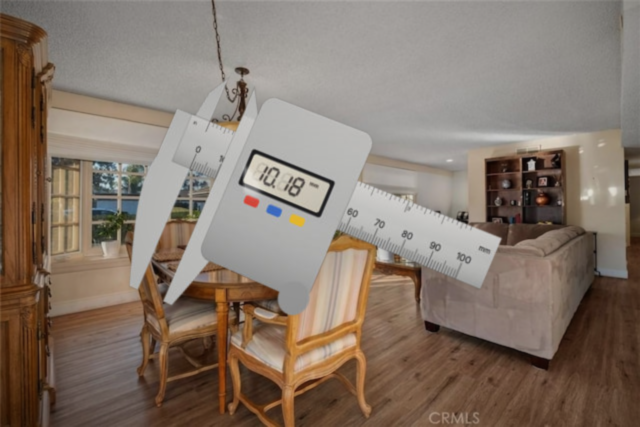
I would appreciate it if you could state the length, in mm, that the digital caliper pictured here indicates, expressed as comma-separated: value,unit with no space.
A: 10.18,mm
